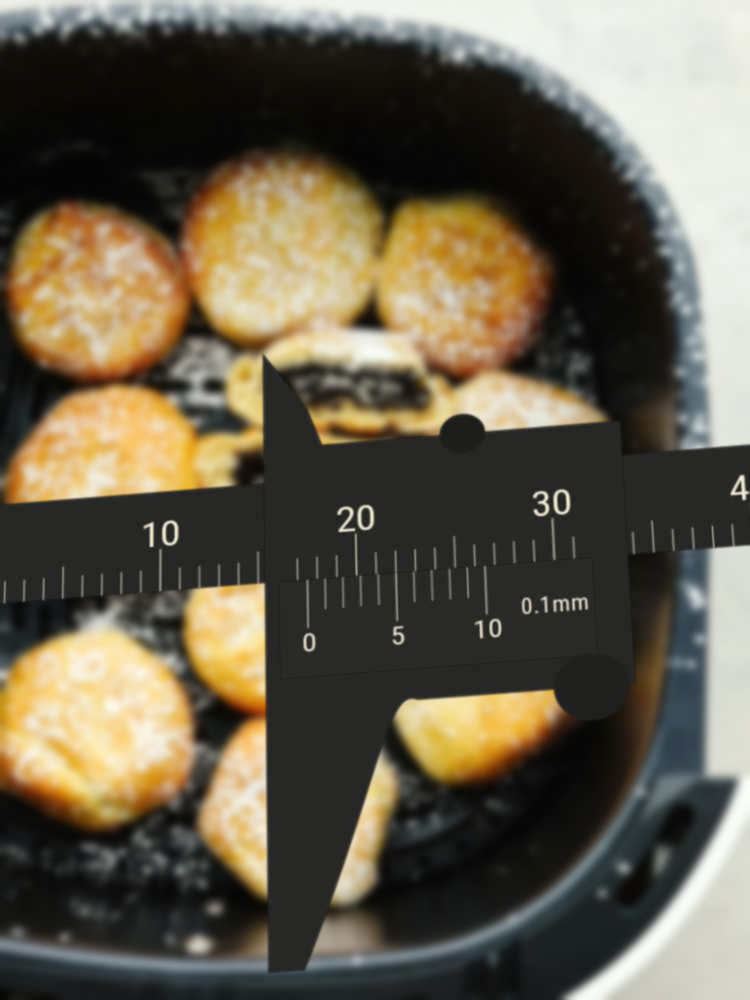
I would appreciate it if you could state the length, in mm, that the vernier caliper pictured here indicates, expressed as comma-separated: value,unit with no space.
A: 17.5,mm
